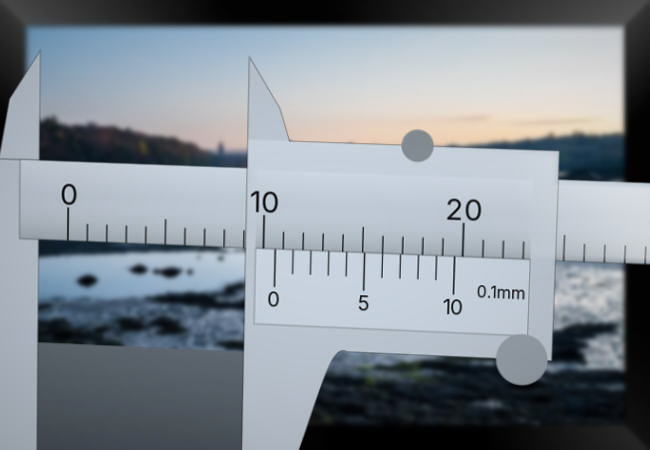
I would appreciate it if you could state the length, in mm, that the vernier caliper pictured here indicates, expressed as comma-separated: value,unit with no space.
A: 10.6,mm
